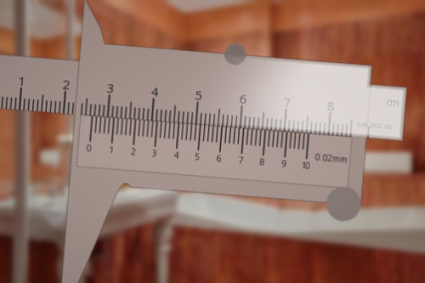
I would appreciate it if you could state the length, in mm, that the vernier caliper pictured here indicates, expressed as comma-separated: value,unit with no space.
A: 26.5,mm
